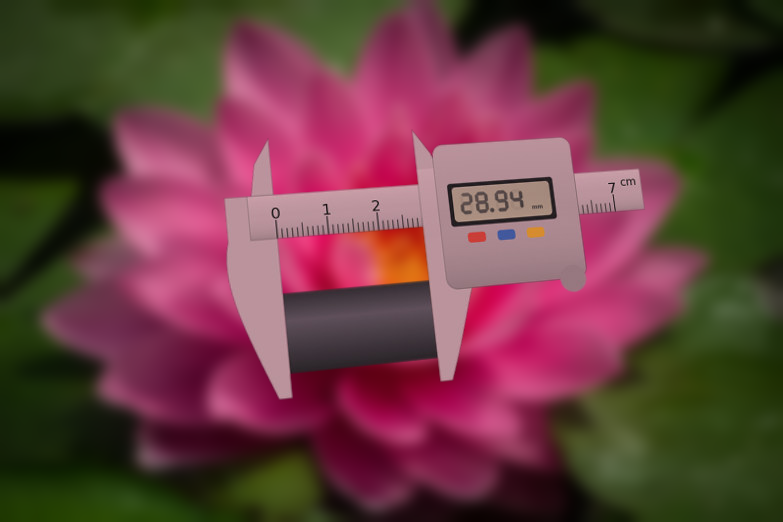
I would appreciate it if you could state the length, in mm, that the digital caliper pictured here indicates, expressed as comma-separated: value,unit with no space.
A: 28.94,mm
